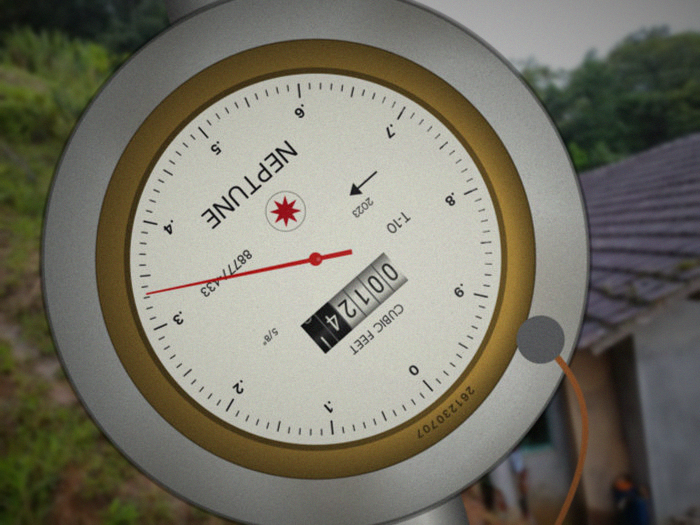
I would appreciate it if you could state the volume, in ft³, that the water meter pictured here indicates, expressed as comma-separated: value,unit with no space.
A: 1241.33,ft³
